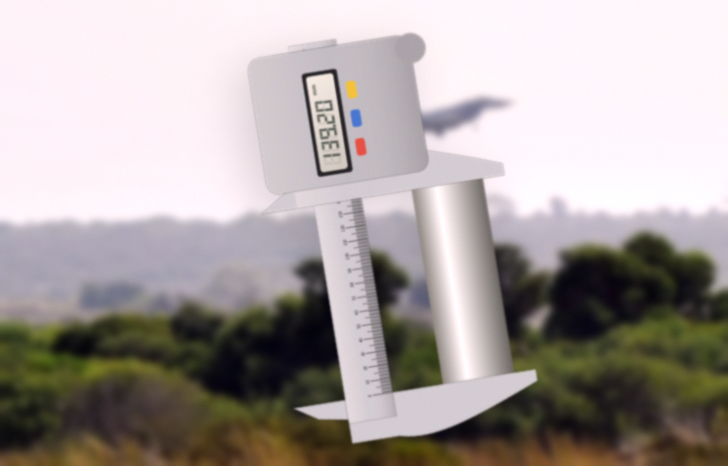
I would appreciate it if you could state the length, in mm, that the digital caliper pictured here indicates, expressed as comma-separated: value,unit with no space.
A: 139.20,mm
